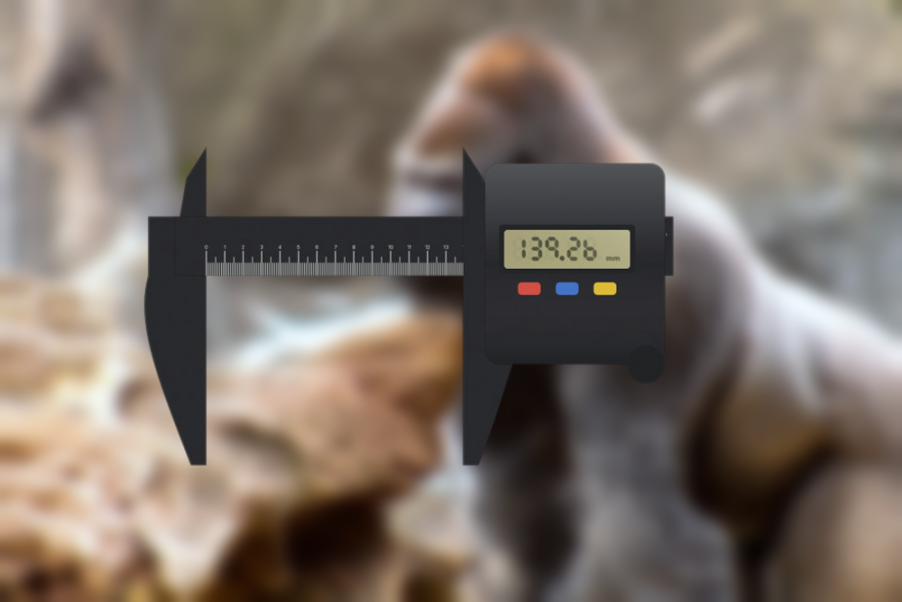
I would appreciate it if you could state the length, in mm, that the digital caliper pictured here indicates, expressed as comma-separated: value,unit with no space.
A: 139.26,mm
